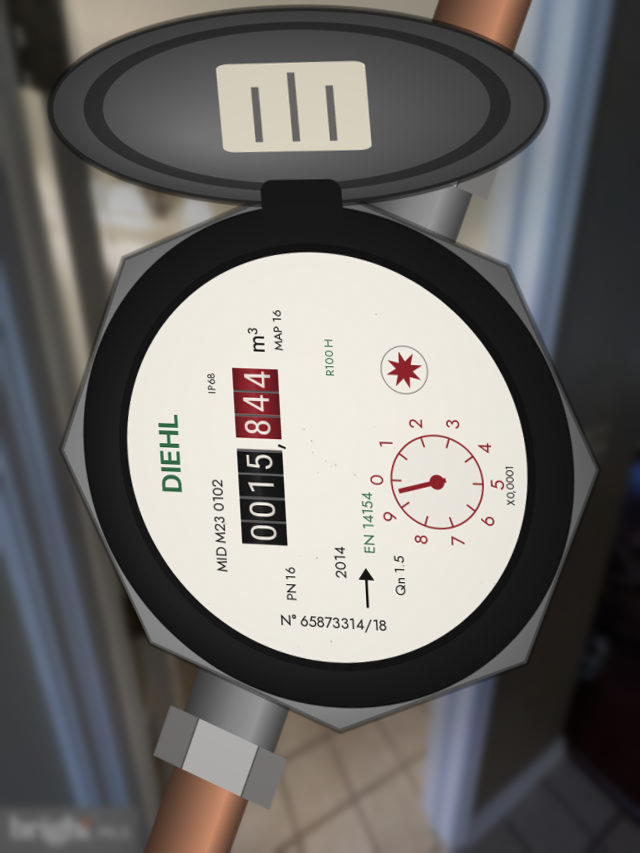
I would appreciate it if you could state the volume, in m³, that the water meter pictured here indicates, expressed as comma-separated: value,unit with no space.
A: 15.8439,m³
